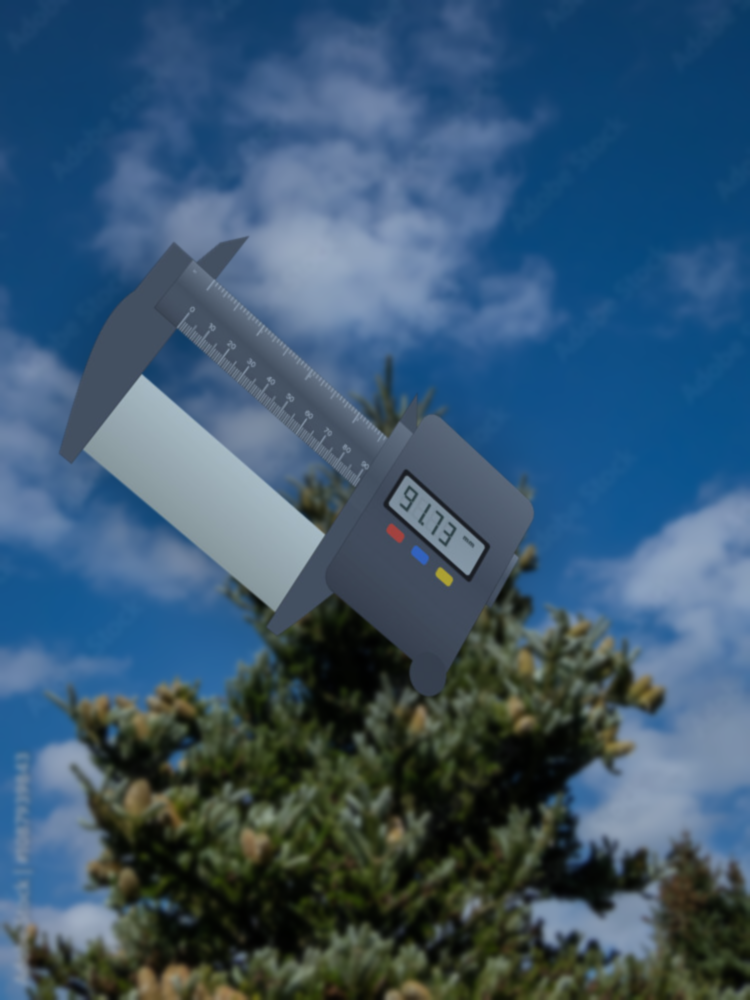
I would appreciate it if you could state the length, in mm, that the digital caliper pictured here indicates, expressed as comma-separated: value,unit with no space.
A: 91.73,mm
